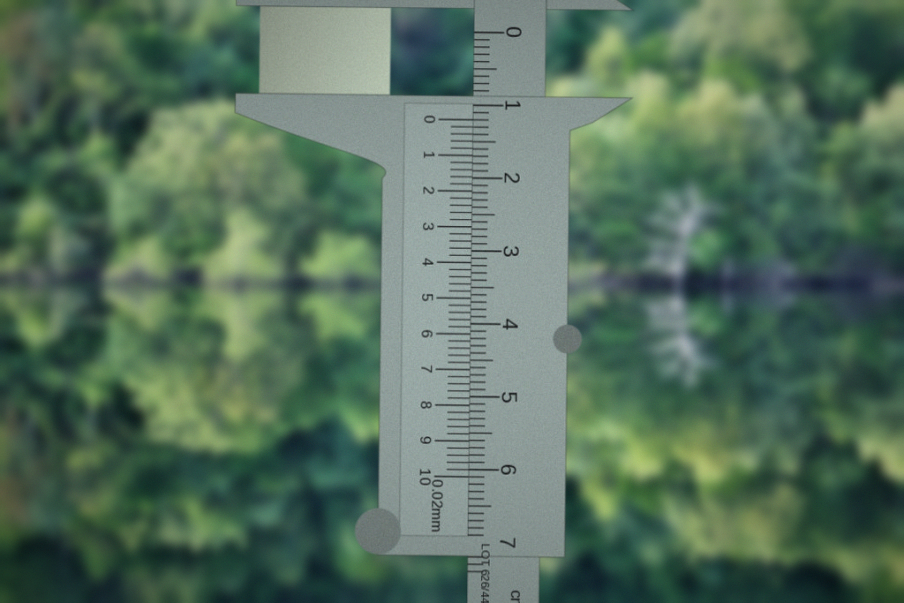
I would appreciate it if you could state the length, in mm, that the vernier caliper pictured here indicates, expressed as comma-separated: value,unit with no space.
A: 12.0,mm
